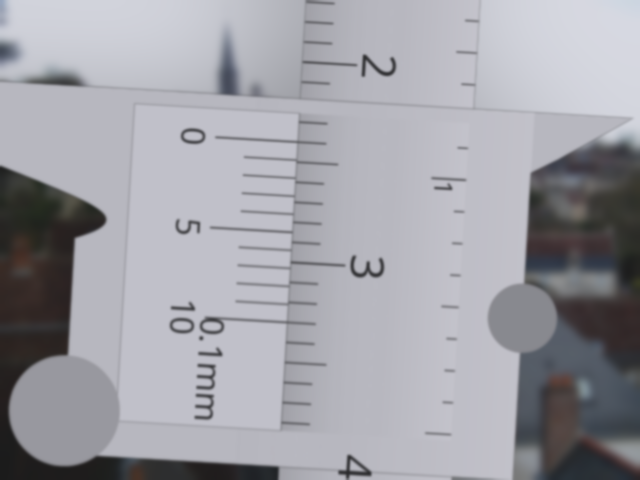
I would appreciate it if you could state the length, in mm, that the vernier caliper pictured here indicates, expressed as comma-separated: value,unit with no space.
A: 24.0,mm
